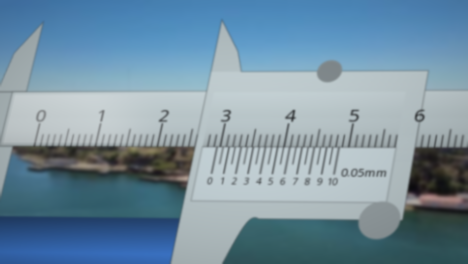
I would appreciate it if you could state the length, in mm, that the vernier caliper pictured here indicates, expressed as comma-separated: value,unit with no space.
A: 29.5,mm
